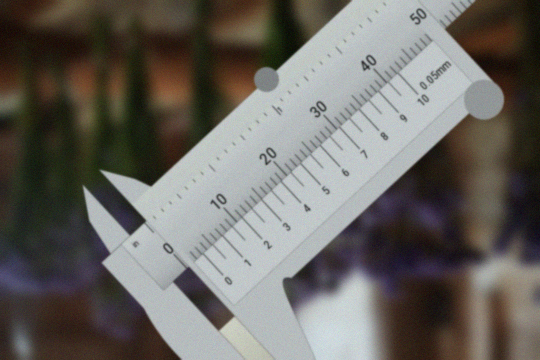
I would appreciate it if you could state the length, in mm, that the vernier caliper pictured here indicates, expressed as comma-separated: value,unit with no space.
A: 3.2,mm
